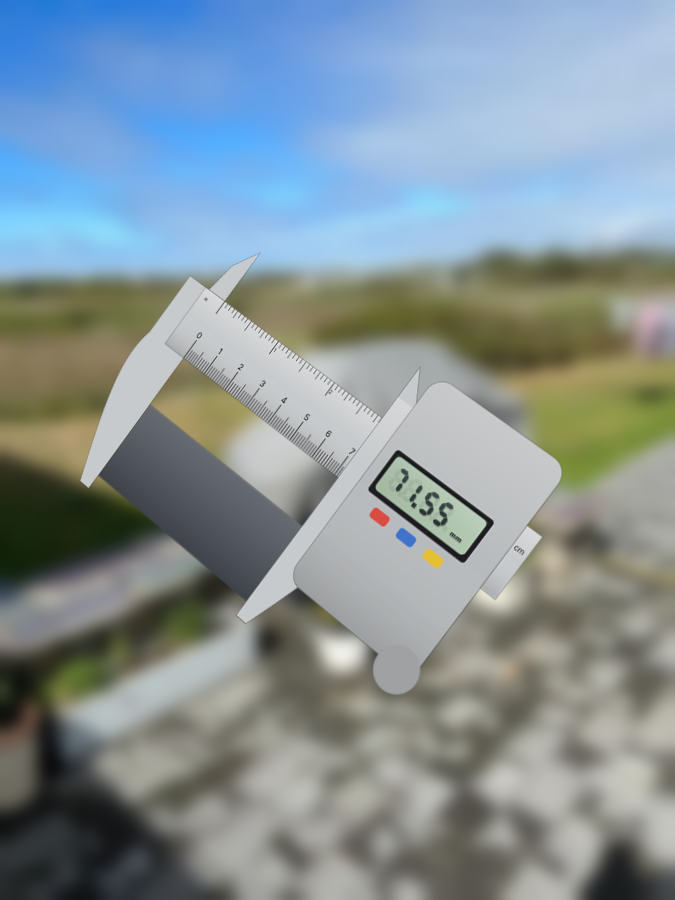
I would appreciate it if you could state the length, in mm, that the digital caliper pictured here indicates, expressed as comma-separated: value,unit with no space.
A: 71.55,mm
